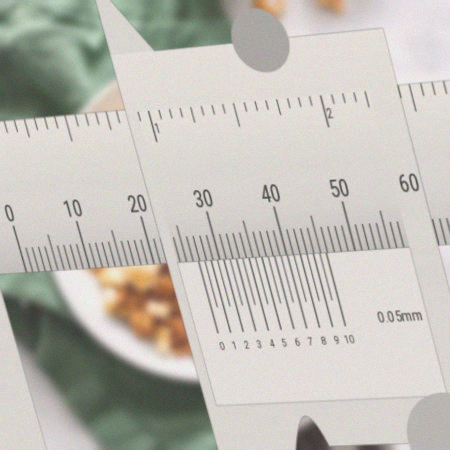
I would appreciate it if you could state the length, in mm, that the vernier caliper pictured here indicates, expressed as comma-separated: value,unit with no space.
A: 26.8,mm
